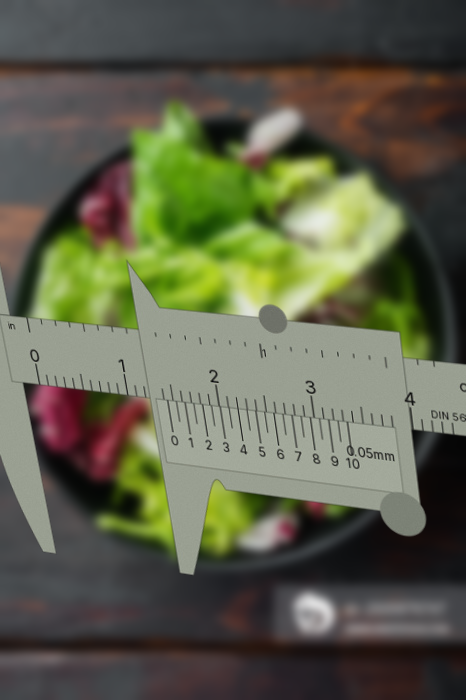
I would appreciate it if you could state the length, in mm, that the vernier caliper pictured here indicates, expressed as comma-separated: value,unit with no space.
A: 14.4,mm
